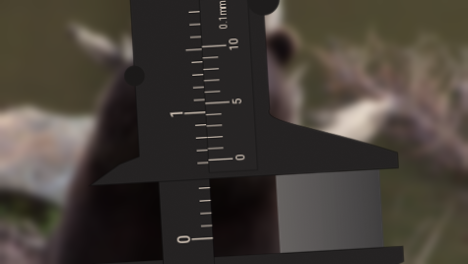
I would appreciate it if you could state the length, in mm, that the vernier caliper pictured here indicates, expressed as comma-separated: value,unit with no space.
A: 6.2,mm
